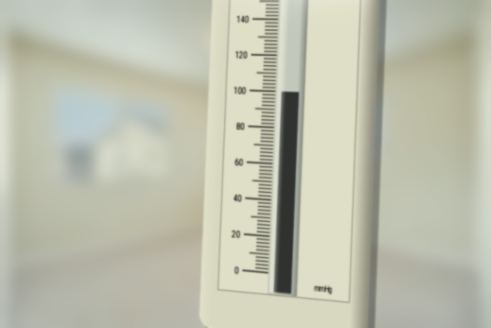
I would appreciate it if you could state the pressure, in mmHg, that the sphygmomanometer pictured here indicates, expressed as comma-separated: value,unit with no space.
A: 100,mmHg
